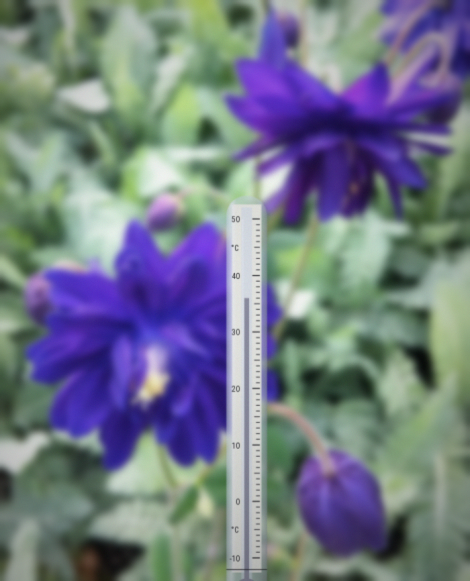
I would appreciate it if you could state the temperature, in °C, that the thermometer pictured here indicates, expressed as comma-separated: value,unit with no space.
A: 36,°C
